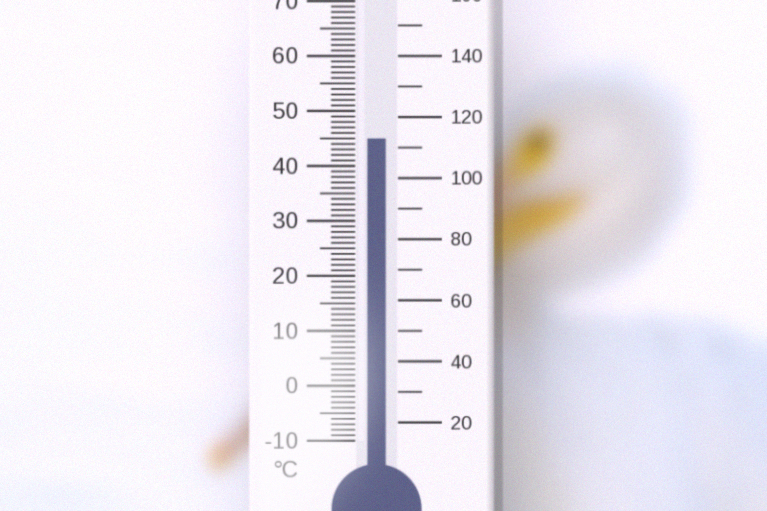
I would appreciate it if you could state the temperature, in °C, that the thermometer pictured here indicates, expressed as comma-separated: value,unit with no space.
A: 45,°C
